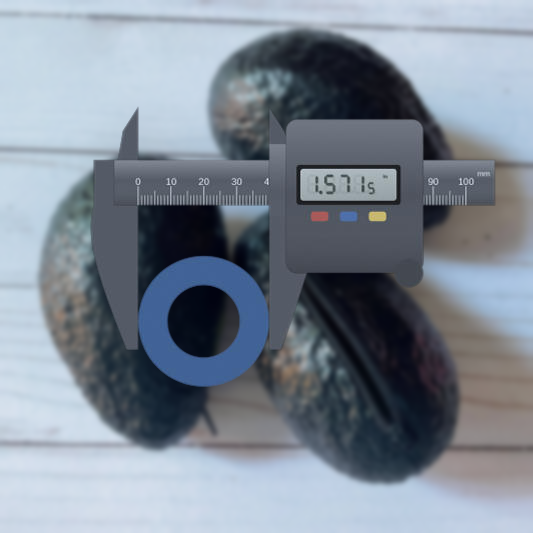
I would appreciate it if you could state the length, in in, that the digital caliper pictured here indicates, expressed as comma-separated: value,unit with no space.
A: 1.5715,in
